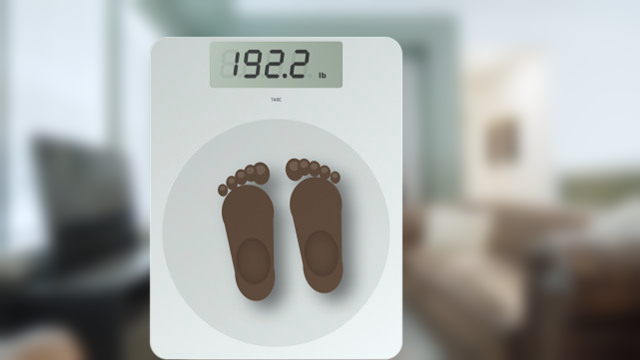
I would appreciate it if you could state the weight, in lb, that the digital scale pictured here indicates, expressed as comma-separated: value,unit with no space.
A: 192.2,lb
